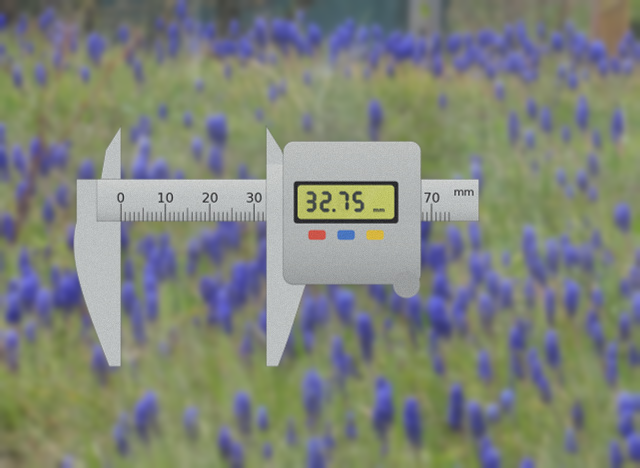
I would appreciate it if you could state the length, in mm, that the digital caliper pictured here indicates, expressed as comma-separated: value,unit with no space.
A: 32.75,mm
